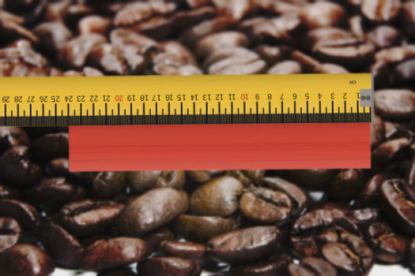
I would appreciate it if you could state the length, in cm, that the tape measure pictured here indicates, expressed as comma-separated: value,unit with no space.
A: 24,cm
